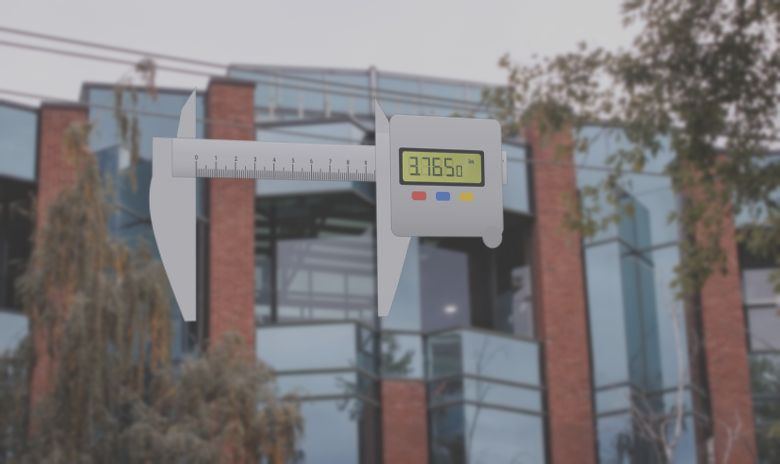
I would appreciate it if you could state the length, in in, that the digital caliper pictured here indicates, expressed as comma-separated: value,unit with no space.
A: 3.7650,in
